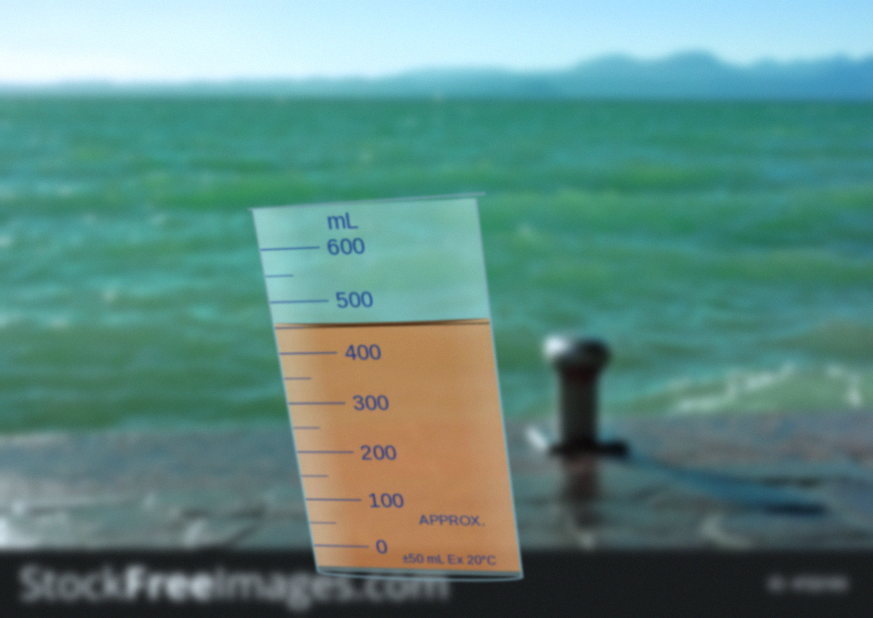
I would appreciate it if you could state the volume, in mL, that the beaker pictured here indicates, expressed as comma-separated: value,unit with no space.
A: 450,mL
